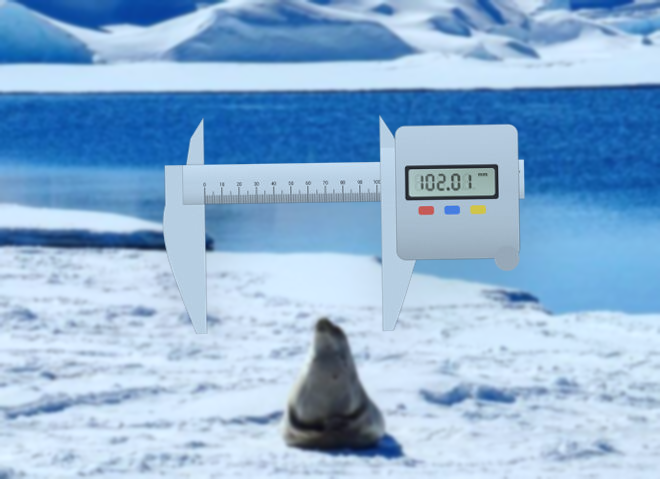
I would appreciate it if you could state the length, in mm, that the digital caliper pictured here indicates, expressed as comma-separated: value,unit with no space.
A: 102.01,mm
